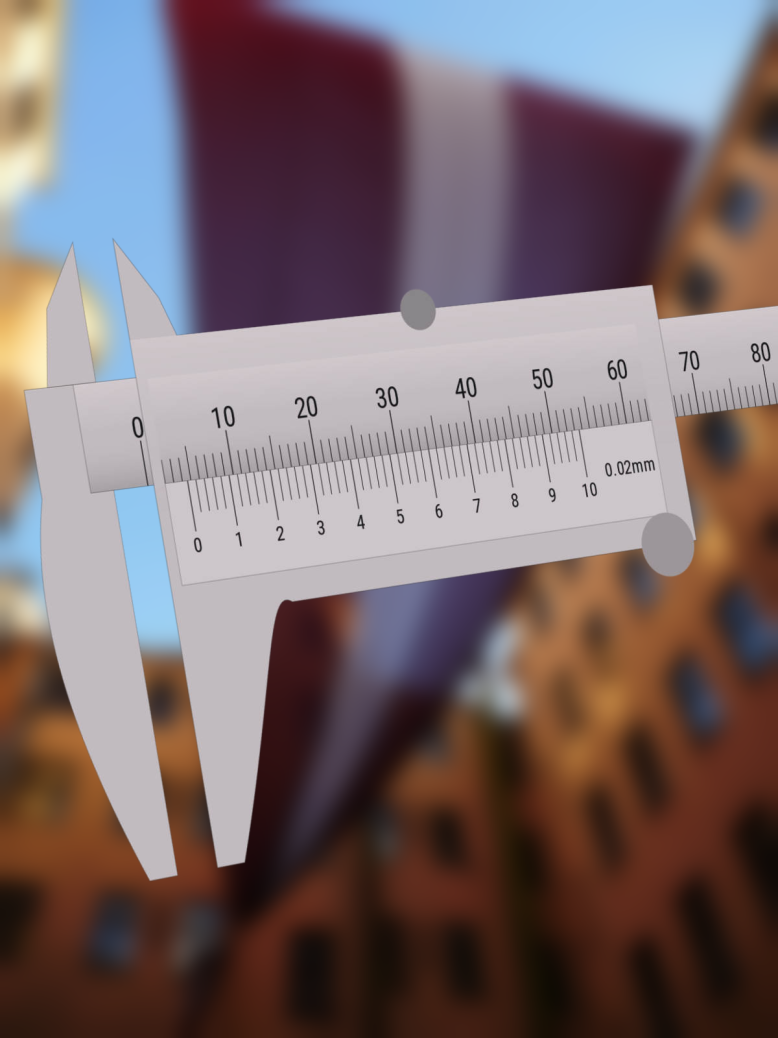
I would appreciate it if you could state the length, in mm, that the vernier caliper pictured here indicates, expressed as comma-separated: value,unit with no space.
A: 4.6,mm
